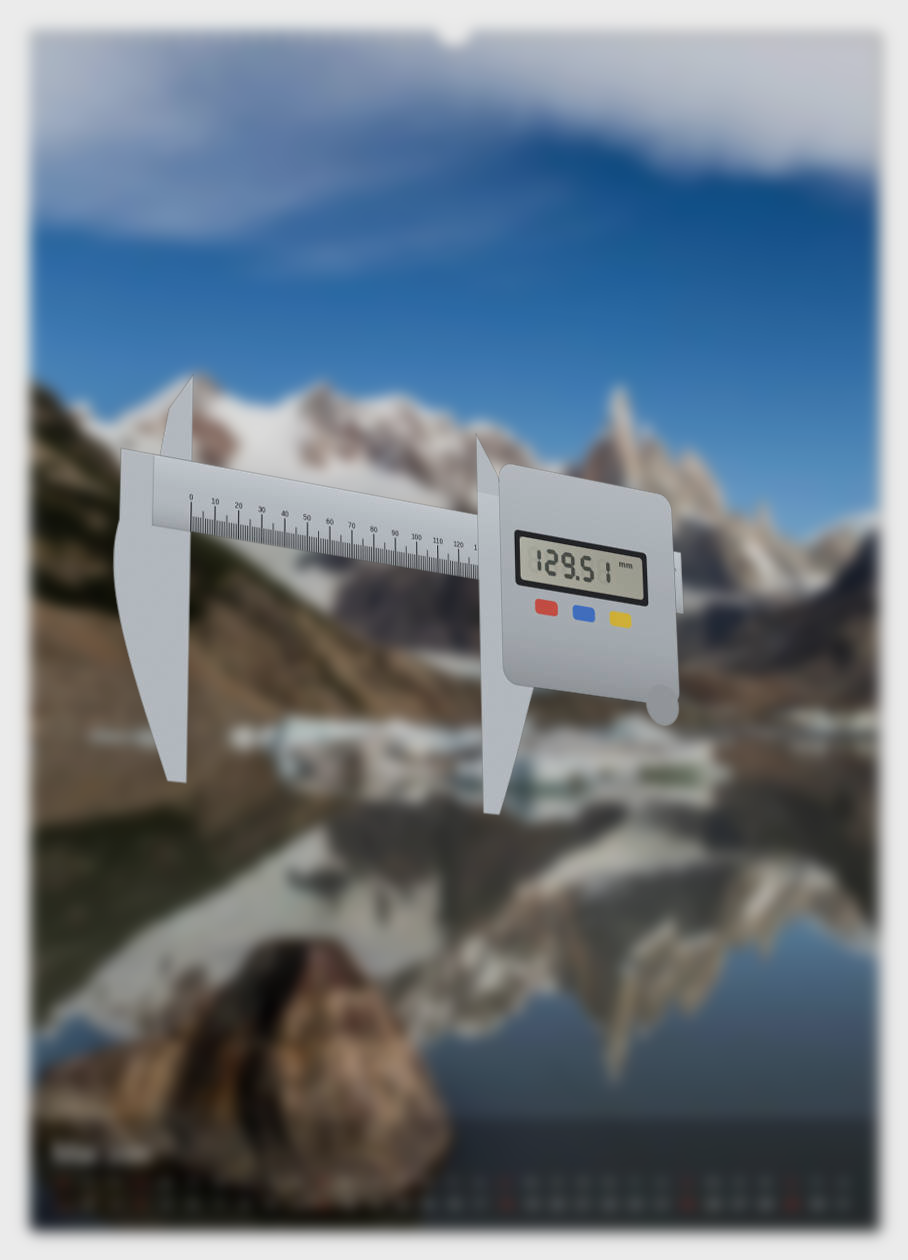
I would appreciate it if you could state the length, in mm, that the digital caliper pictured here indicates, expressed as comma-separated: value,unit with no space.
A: 129.51,mm
